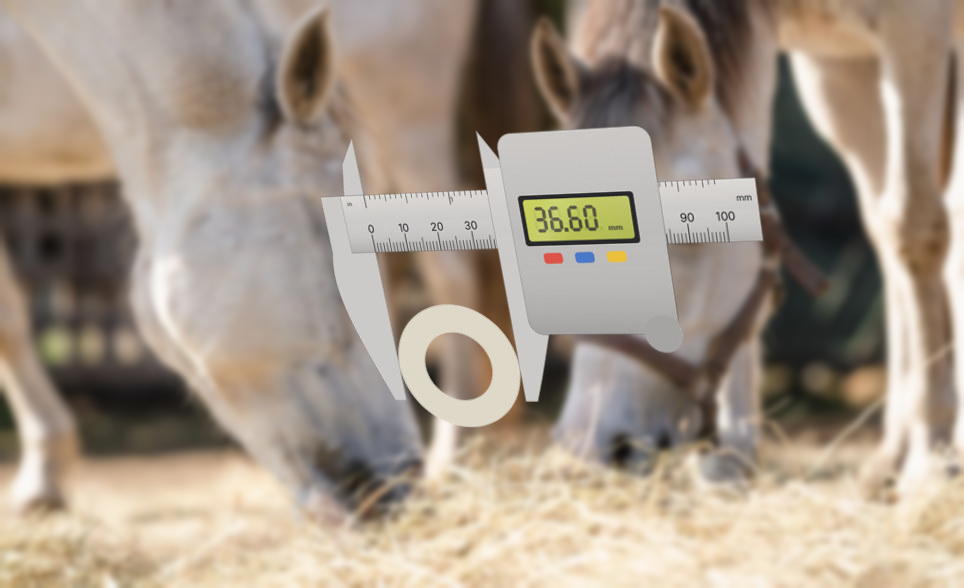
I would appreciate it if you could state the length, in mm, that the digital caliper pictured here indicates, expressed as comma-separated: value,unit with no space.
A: 36.60,mm
